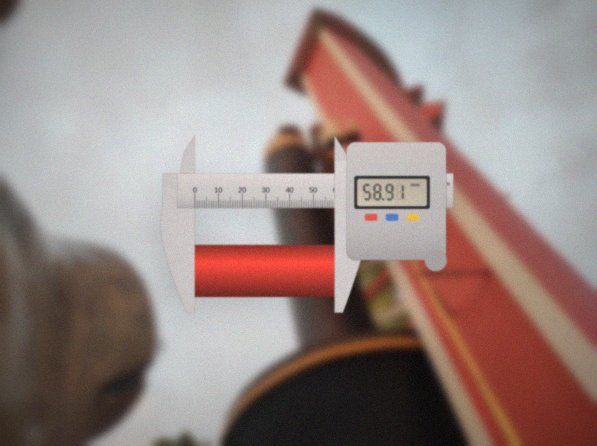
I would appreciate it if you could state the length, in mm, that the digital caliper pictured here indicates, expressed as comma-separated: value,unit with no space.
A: 58.91,mm
